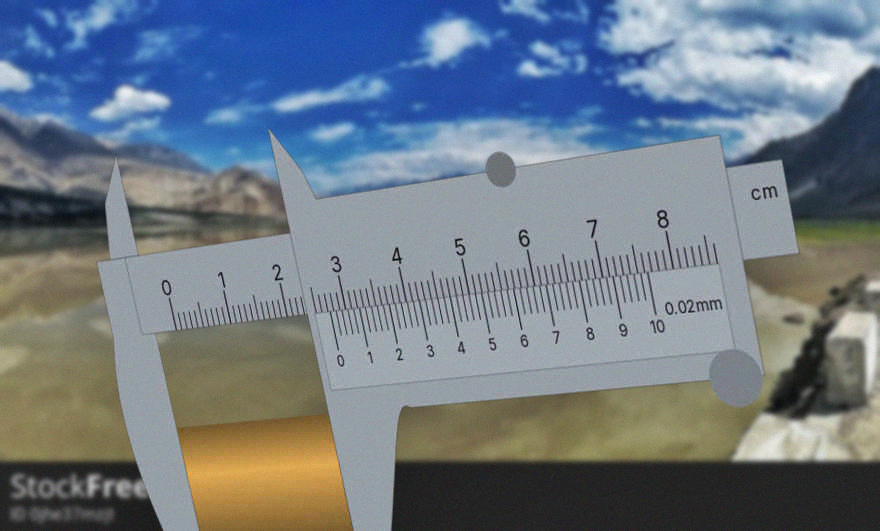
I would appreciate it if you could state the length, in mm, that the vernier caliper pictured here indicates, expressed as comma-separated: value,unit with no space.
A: 27.4,mm
